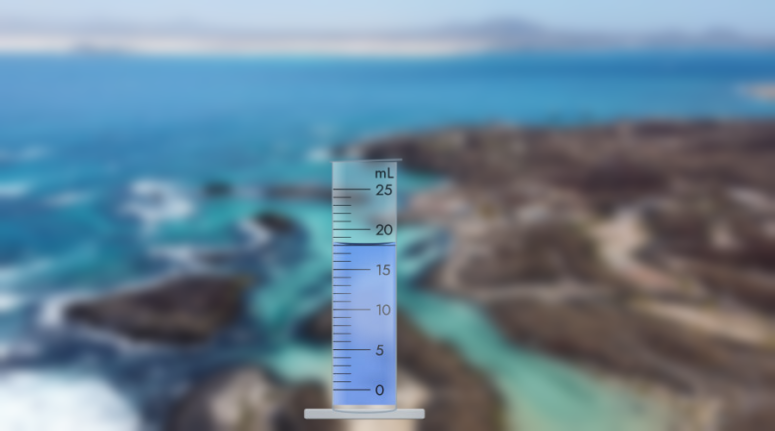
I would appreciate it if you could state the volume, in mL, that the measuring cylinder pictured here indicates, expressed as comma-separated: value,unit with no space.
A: 18,mL
